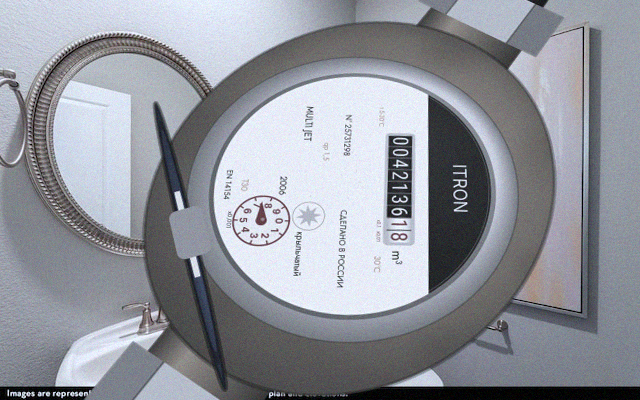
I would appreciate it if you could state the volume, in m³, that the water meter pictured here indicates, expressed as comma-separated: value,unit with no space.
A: 42136.187,m³
